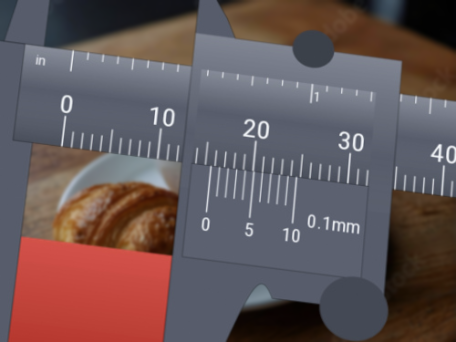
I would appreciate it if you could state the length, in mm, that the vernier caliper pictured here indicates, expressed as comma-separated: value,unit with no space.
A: 15.6,mm
